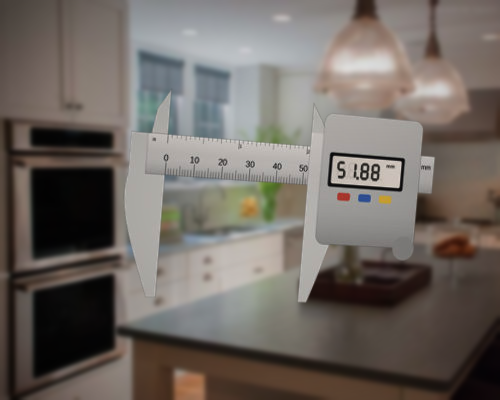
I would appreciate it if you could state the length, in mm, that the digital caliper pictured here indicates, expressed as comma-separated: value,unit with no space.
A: 51.88,mm
